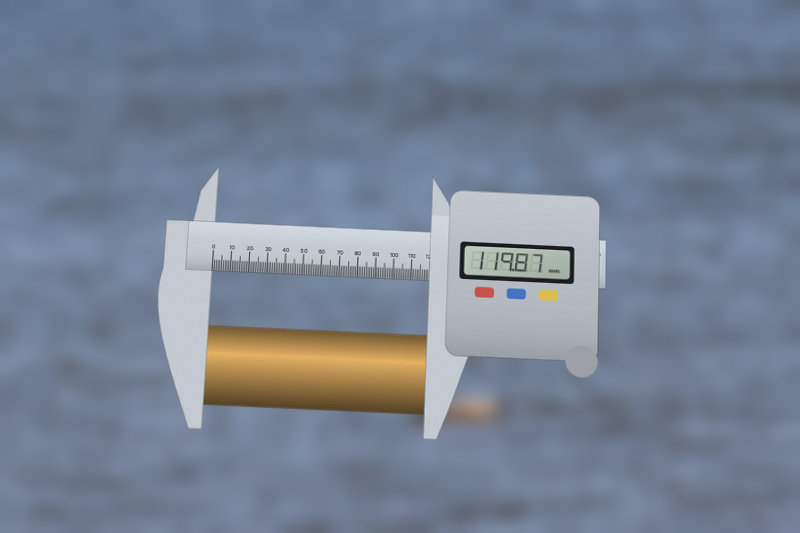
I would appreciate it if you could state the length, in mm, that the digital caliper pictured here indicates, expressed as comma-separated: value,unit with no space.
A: 119.87,mm
